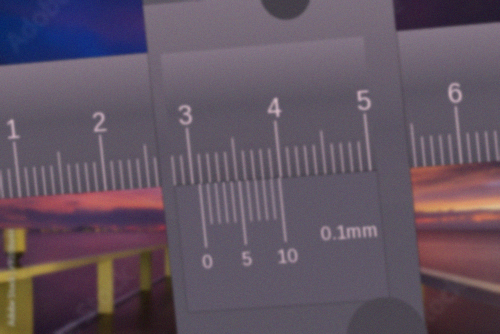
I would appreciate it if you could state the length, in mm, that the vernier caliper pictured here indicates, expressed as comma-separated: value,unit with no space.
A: 30.8,mm
